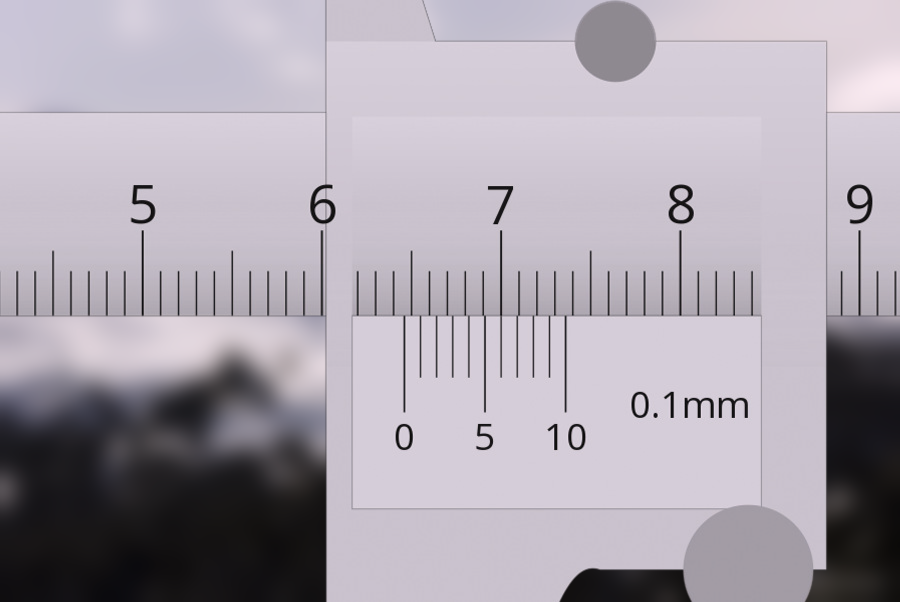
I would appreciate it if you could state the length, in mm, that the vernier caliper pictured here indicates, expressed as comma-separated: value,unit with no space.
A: 64.6,mm
